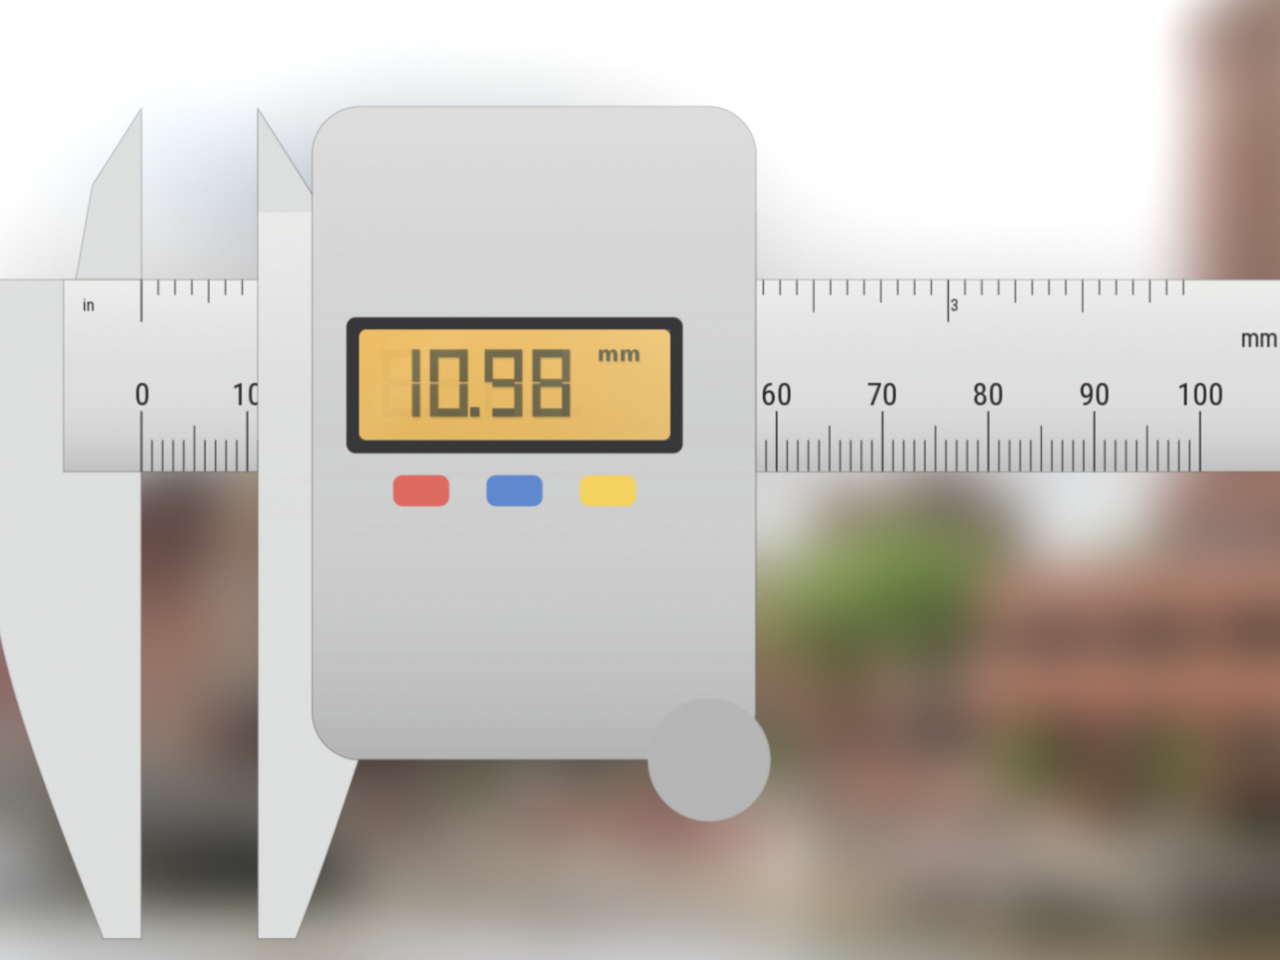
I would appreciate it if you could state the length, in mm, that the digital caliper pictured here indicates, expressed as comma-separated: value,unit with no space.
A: 10.98,mm
